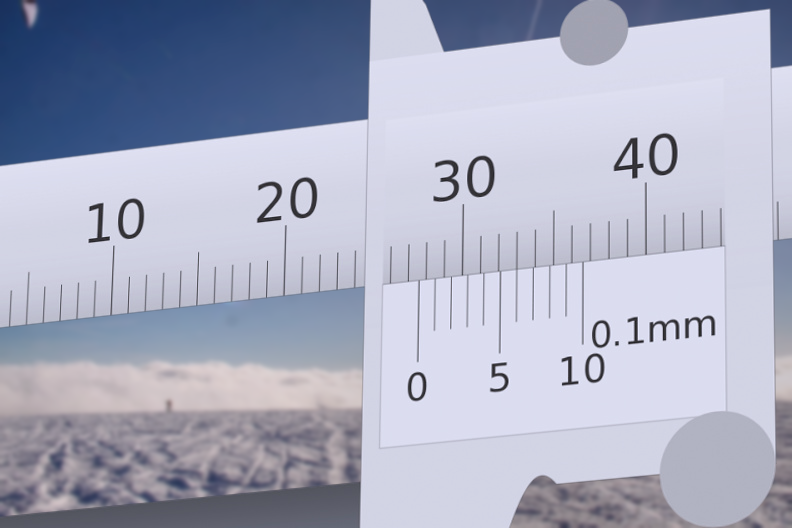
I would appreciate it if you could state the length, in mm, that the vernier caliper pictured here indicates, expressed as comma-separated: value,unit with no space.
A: 27.6,mm
